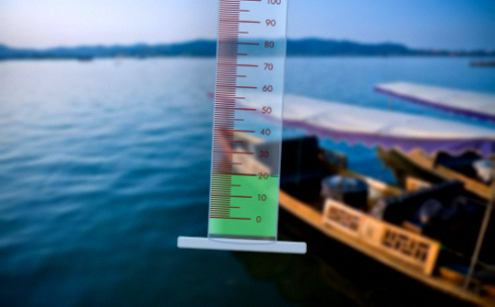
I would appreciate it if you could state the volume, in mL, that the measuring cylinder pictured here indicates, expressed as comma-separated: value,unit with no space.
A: 20,mL
